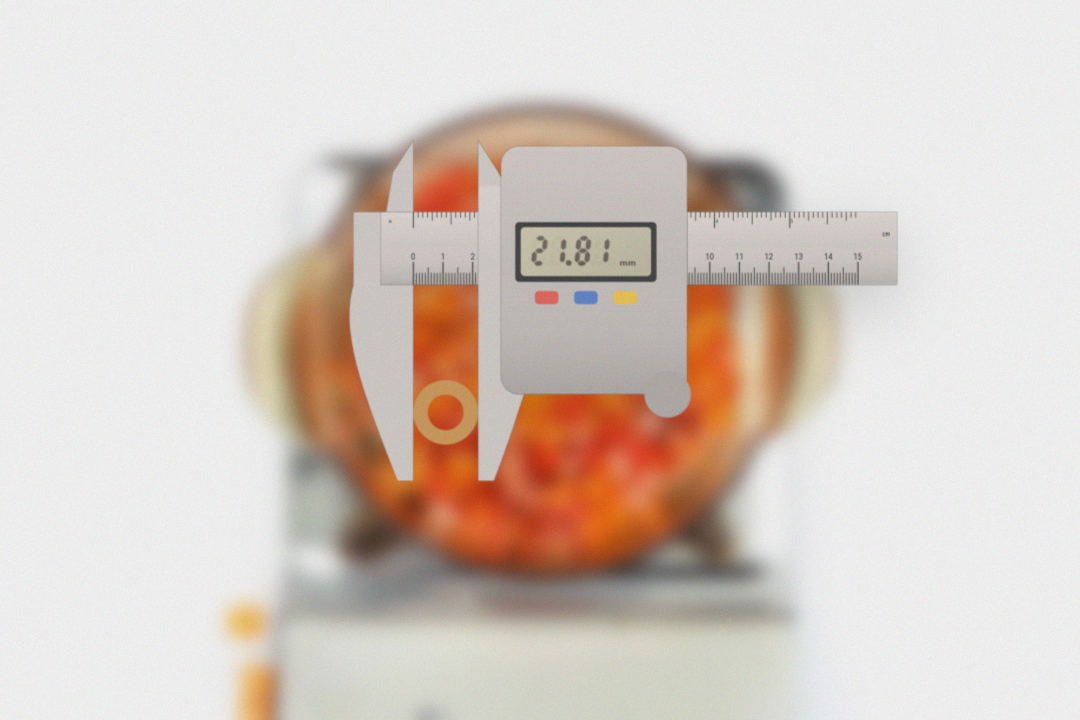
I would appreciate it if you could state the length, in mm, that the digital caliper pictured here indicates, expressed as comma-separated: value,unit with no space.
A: 21.81,mm
